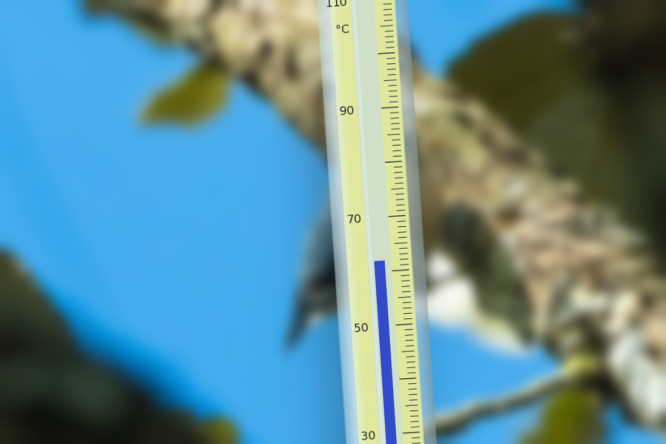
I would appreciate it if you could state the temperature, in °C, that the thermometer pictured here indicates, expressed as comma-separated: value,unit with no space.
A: 62,°C
